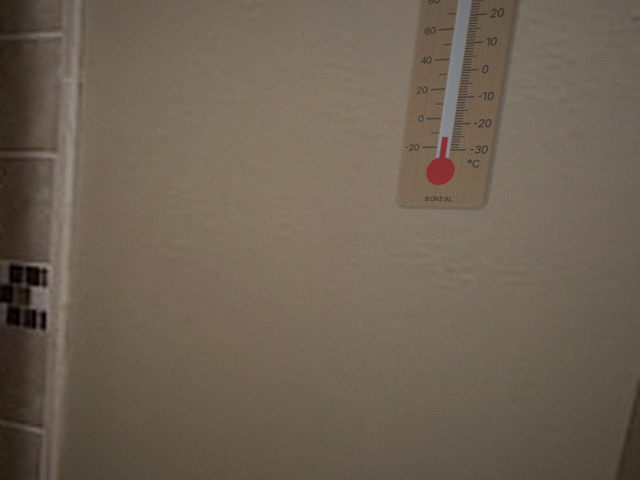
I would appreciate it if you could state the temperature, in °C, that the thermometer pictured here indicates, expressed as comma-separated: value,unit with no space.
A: -25,°C
